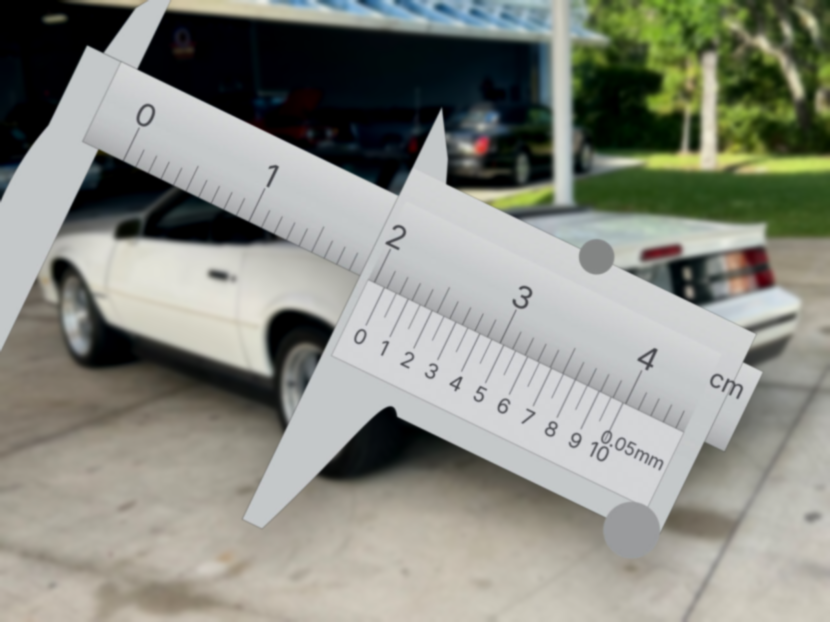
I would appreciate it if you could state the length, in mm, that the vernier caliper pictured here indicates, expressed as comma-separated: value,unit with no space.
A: 20.8,mm
